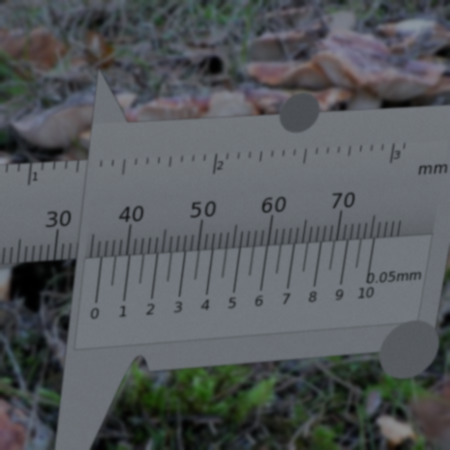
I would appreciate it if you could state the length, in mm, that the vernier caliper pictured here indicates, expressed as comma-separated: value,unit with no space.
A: 36.5,mm
